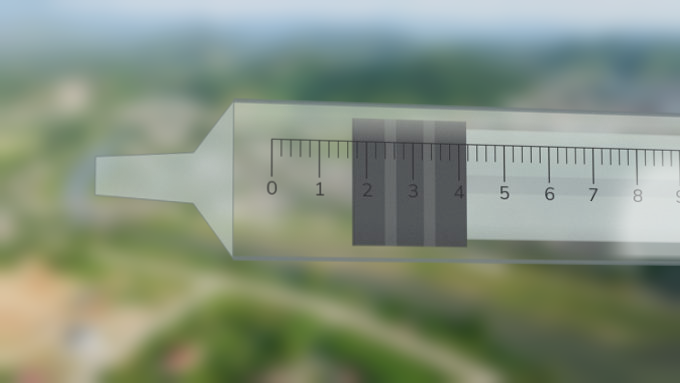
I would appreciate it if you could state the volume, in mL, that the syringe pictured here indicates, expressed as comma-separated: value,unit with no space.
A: 1.7,mL
